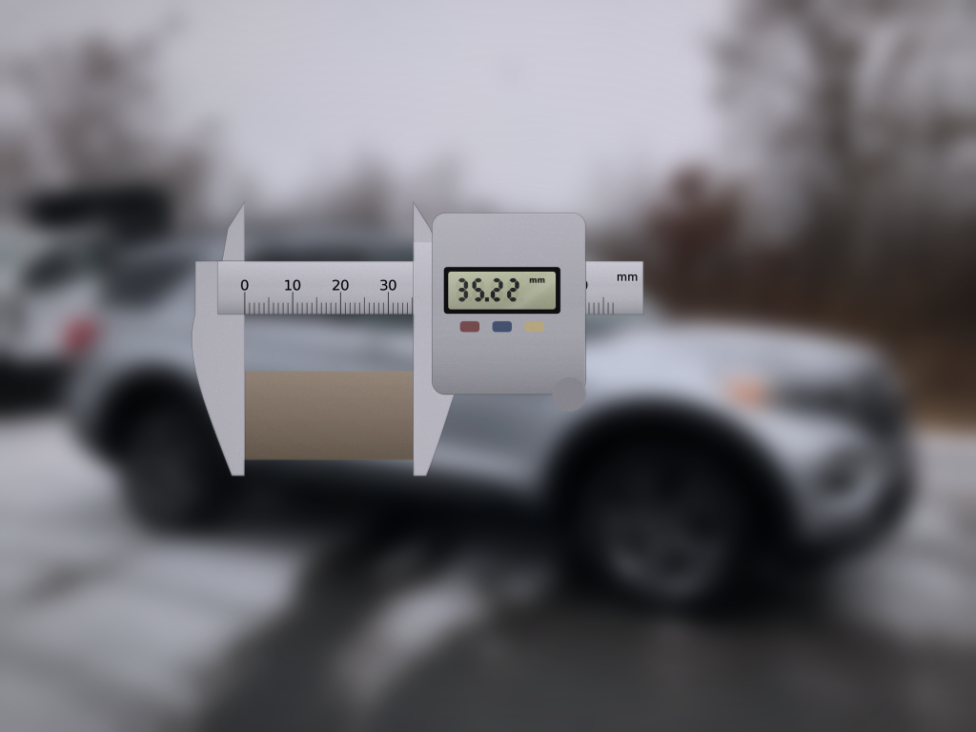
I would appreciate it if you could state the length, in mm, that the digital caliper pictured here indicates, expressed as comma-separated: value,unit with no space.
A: 35.22,mm
